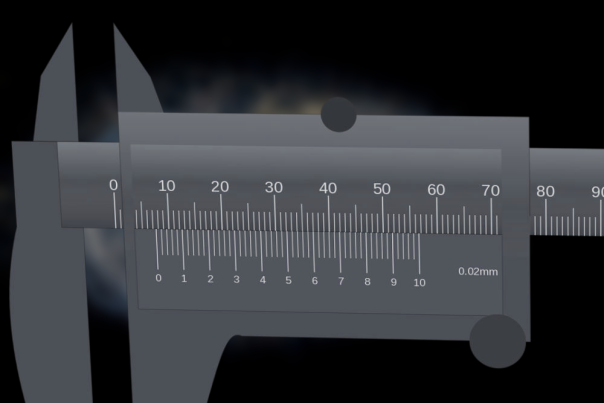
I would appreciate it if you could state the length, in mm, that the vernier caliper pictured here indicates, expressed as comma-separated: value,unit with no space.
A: 7.6,mm
